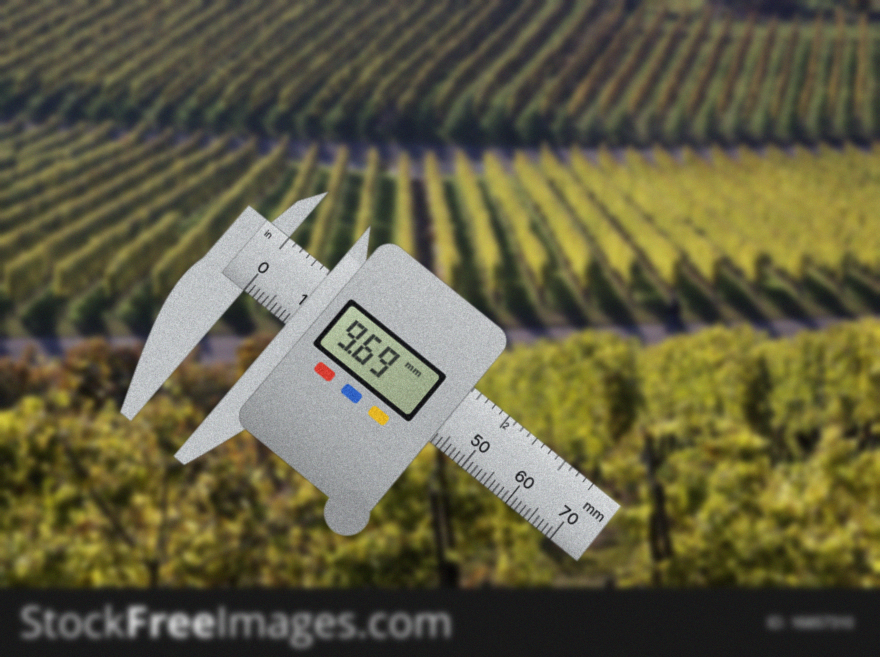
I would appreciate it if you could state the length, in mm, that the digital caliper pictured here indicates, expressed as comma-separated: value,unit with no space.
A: 9.69,mm
